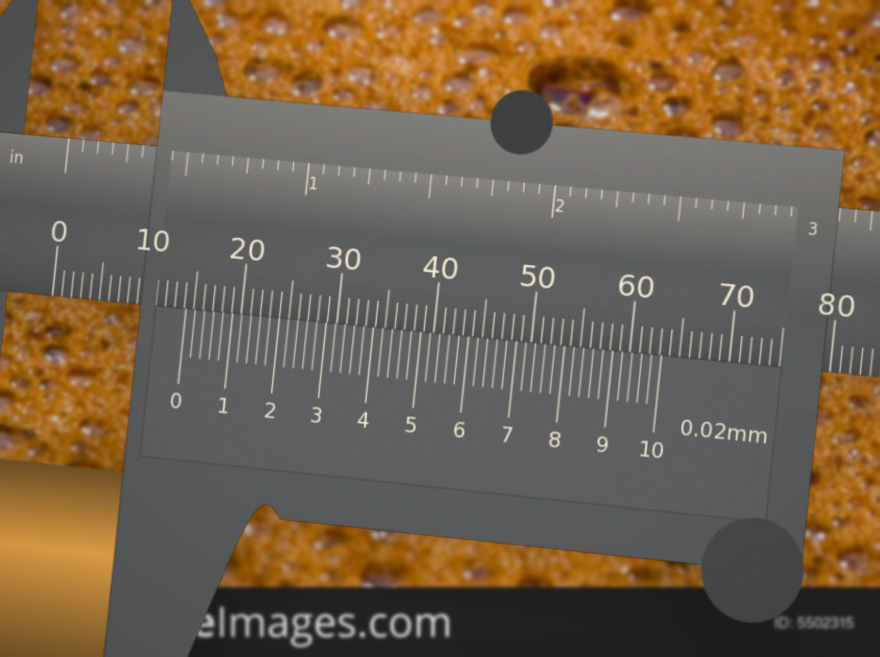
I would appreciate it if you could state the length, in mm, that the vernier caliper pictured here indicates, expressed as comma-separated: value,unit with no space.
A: 14.2,mm
